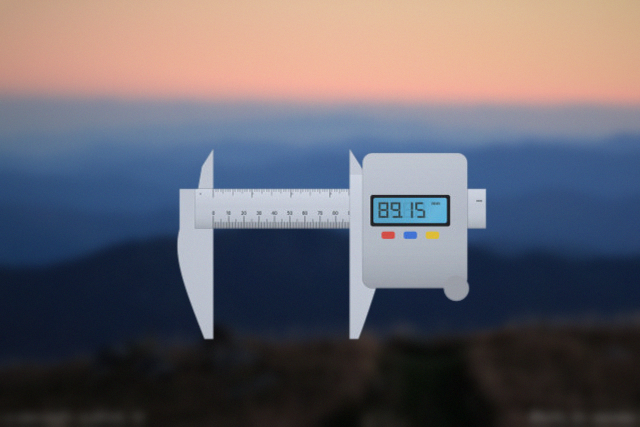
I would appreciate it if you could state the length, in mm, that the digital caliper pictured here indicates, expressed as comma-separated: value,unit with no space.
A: 89.15,mm
